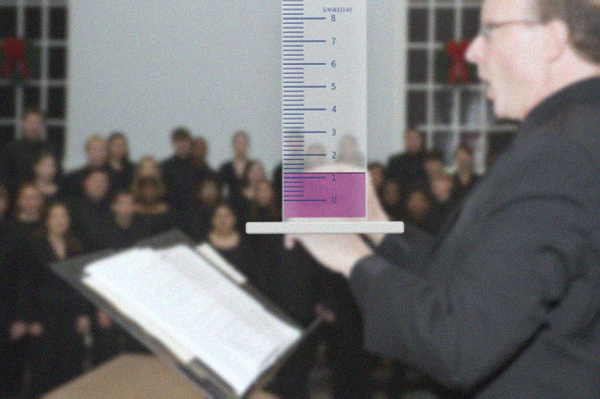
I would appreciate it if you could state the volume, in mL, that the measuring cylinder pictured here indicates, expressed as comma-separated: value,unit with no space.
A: 1.2,mL
